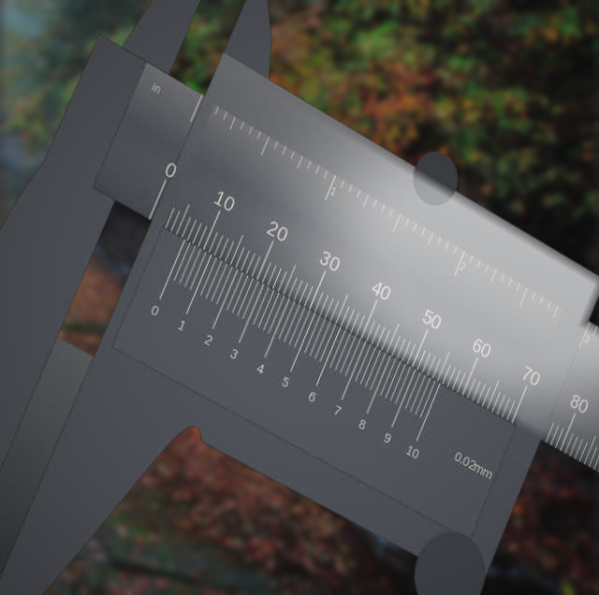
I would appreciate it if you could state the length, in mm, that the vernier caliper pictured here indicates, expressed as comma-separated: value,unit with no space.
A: 6.6,mm
